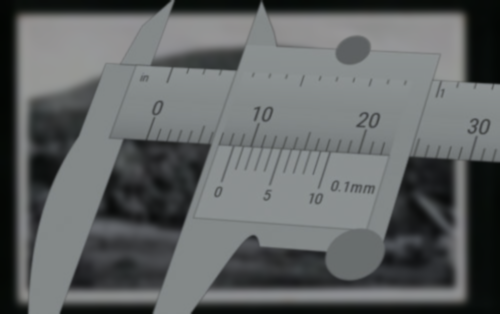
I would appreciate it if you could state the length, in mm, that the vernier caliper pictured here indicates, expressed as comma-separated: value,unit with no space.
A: 8.4,mm
